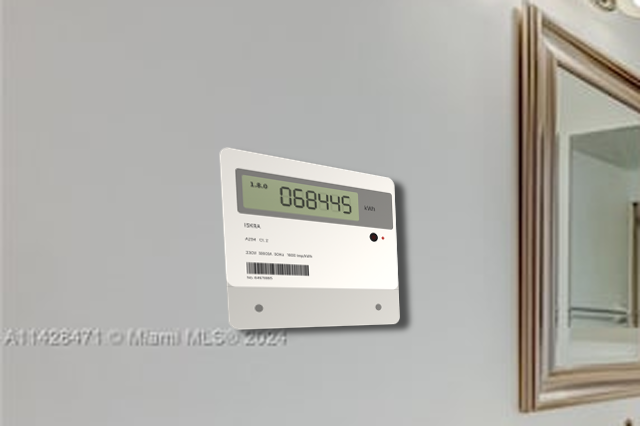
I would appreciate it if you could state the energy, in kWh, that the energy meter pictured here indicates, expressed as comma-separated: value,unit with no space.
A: 68445,kWh
